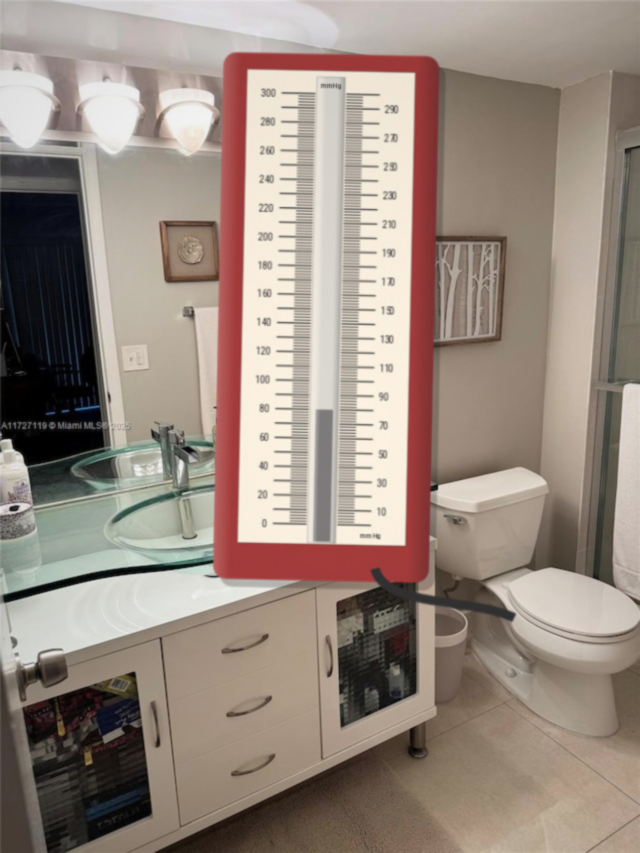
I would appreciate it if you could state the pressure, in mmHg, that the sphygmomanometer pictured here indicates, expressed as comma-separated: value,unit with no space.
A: 80,mmHg
